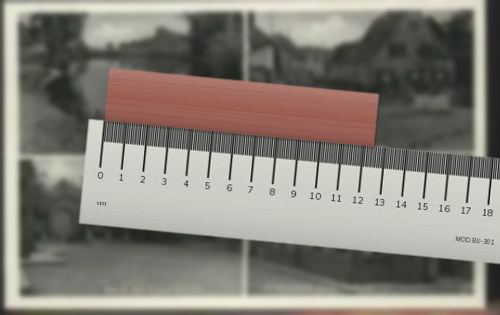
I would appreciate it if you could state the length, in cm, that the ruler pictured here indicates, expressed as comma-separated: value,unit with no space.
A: 12.5,cm
